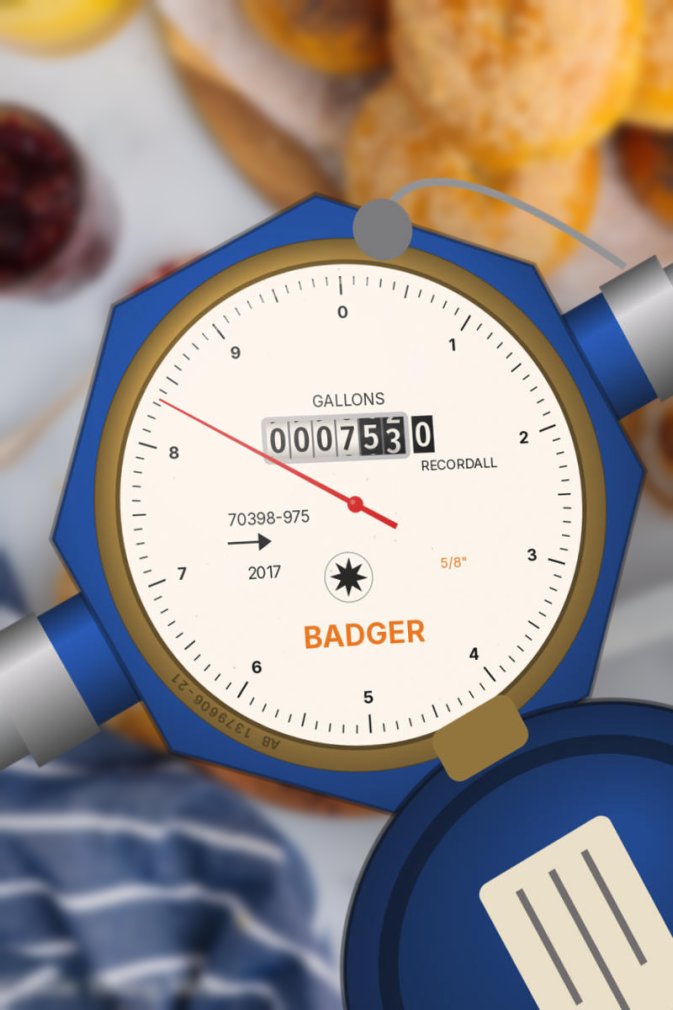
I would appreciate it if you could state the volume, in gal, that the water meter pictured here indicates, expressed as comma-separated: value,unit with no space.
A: 7528.3,gal
